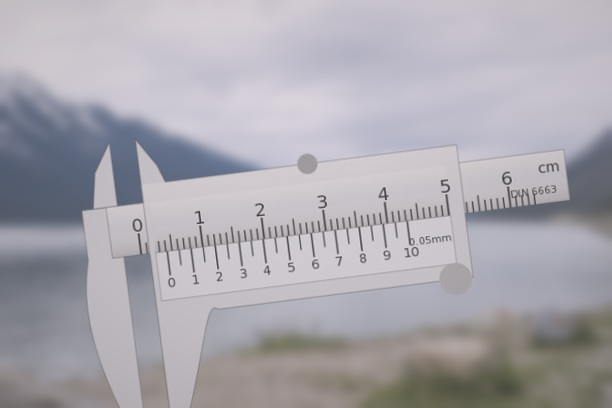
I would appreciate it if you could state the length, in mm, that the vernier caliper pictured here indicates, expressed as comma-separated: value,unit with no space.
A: 4.2,mm
